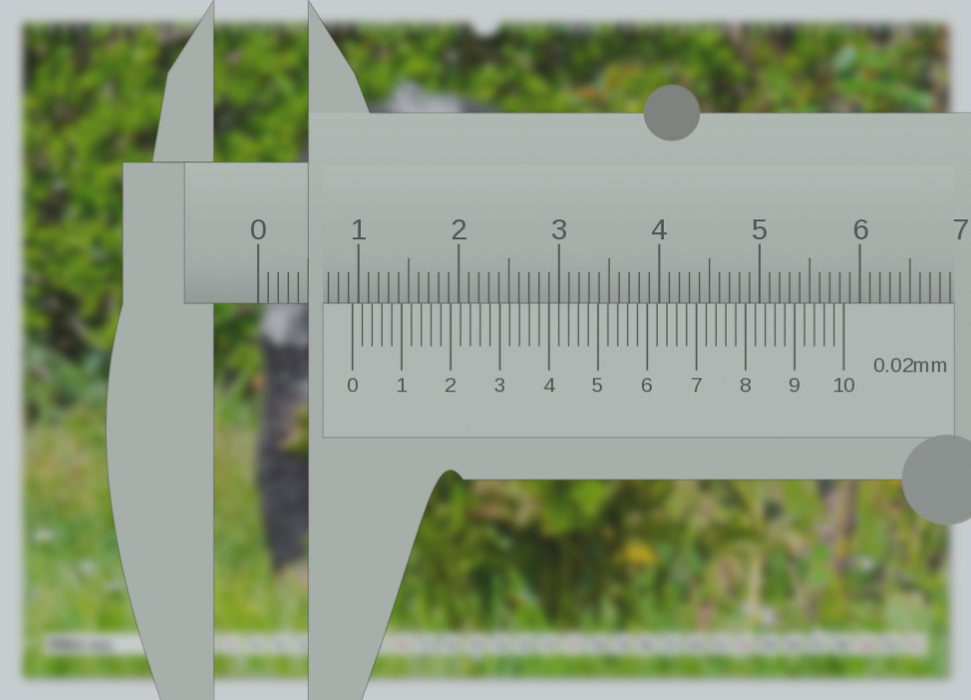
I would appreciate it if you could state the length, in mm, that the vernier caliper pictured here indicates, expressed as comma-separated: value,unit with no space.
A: 9.4,mm
